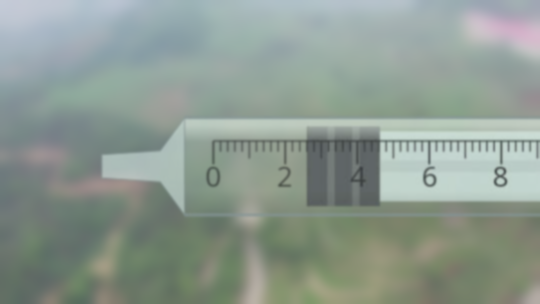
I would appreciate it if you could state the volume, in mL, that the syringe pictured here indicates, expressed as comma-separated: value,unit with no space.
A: 2.6,mL
